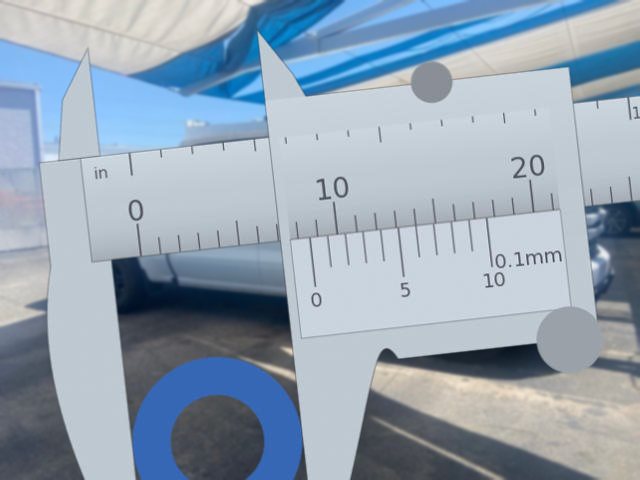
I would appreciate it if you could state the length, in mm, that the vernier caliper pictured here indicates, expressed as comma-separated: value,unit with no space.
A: 8.6,mm
